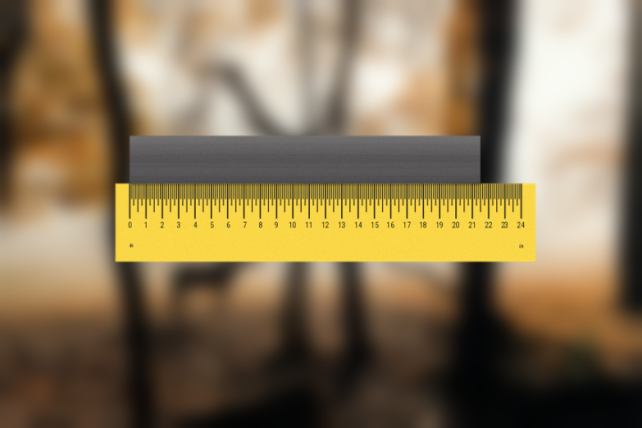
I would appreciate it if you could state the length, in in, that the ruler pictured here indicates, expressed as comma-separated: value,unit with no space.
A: 21.5,in
